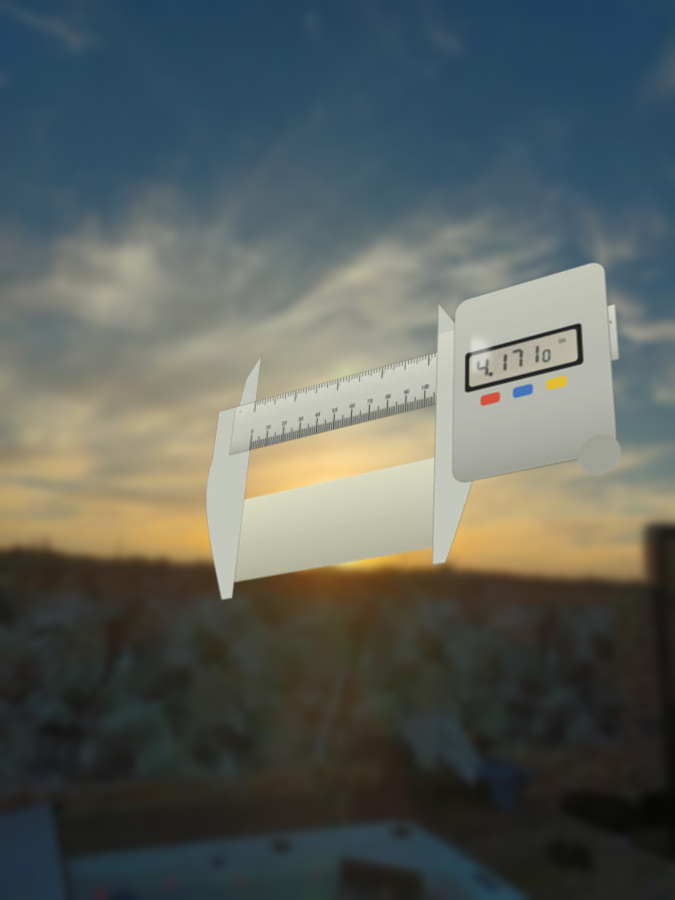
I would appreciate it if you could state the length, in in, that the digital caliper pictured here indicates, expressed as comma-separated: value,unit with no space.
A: 4.1710,in
